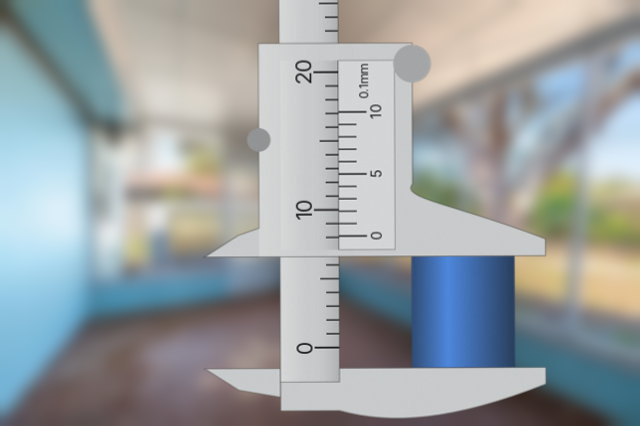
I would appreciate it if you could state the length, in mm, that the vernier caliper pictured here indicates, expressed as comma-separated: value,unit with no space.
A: 8.1,mm
